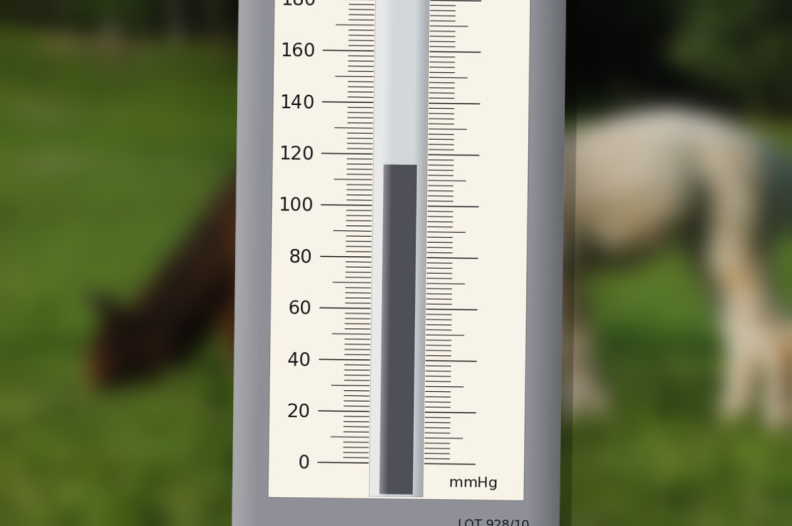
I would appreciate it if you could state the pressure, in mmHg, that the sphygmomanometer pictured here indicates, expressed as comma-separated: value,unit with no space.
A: 116,mmHg
